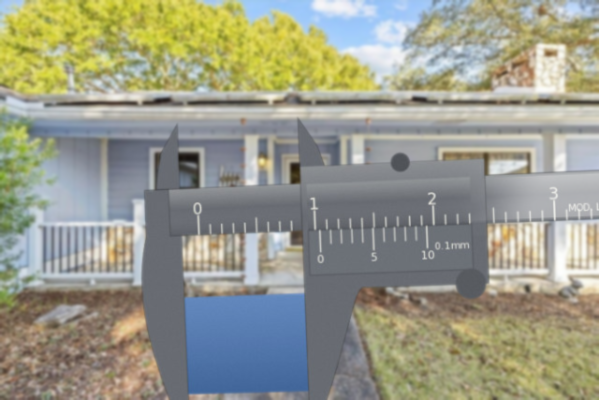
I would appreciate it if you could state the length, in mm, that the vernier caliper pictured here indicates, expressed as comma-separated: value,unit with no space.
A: 10.4,mm
